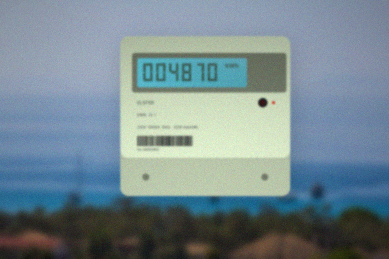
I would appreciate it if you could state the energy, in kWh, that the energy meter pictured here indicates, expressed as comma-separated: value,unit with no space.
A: 4870,kWh
